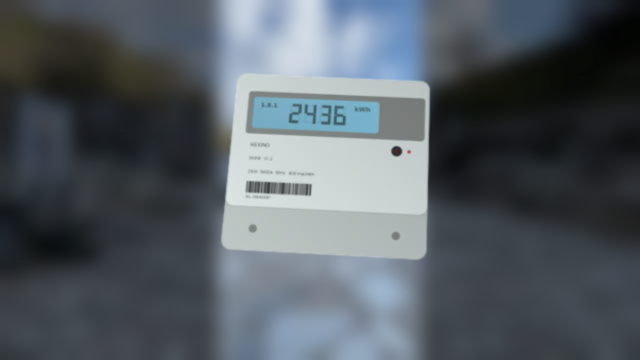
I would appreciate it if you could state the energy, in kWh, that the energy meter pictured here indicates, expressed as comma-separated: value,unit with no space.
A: 2436,kWh
